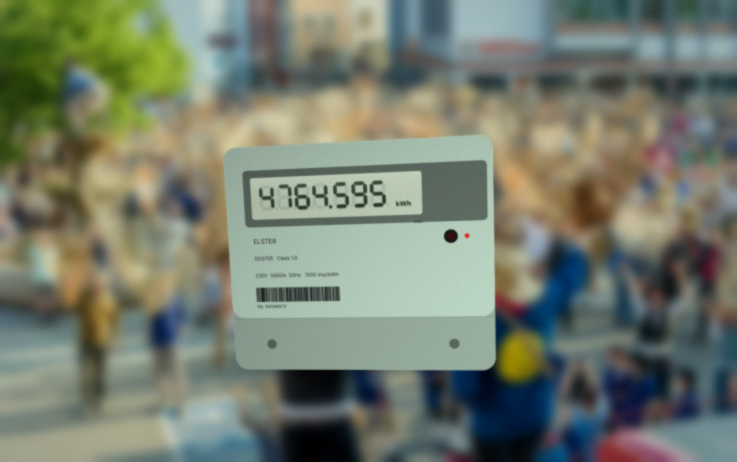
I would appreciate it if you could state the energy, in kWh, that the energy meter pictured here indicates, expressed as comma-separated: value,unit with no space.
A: 4764.595,kWh
